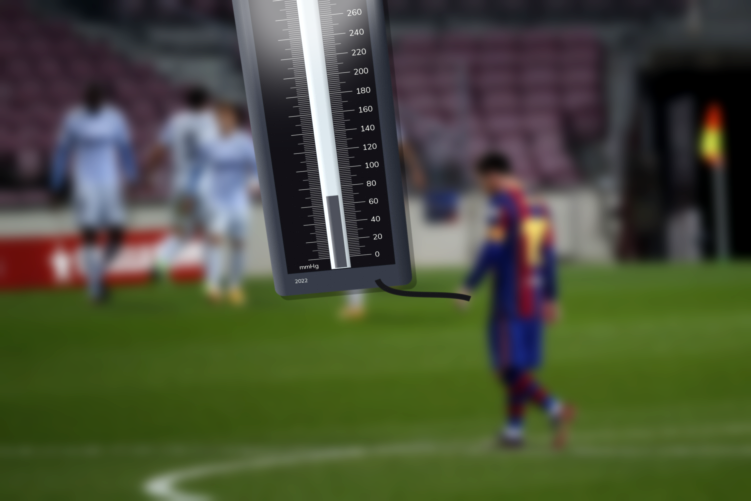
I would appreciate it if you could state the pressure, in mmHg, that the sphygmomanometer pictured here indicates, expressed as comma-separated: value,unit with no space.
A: 70,mmHg
